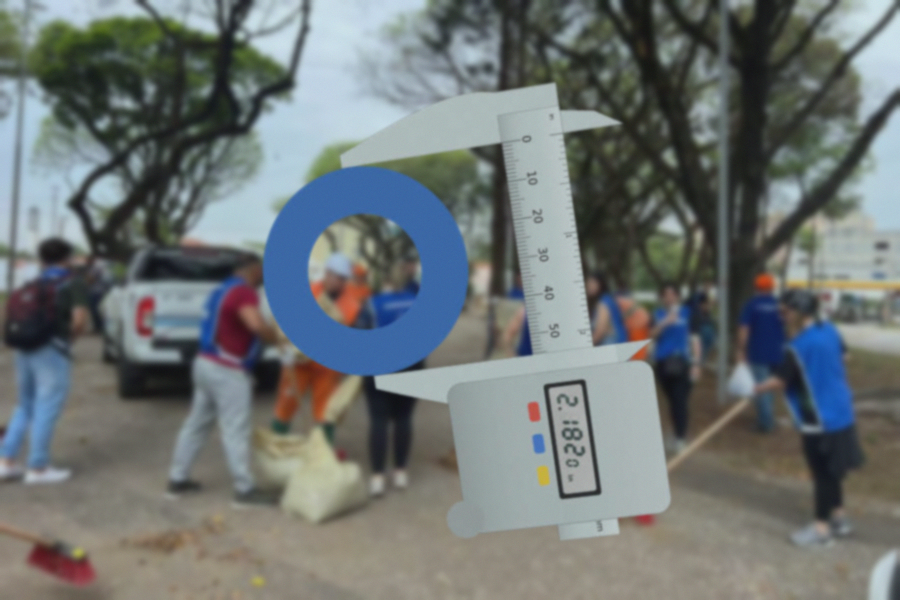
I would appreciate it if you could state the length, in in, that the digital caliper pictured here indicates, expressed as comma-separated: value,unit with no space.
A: 2.1820,in
